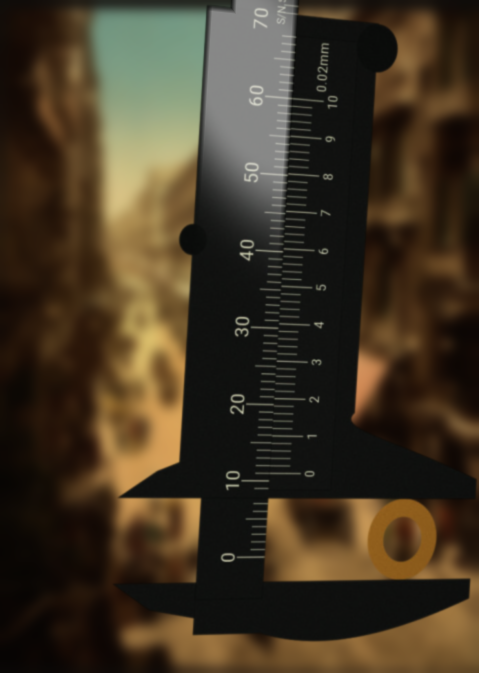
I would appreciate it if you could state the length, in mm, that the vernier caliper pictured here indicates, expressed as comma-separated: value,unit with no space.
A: 11.0,mm
